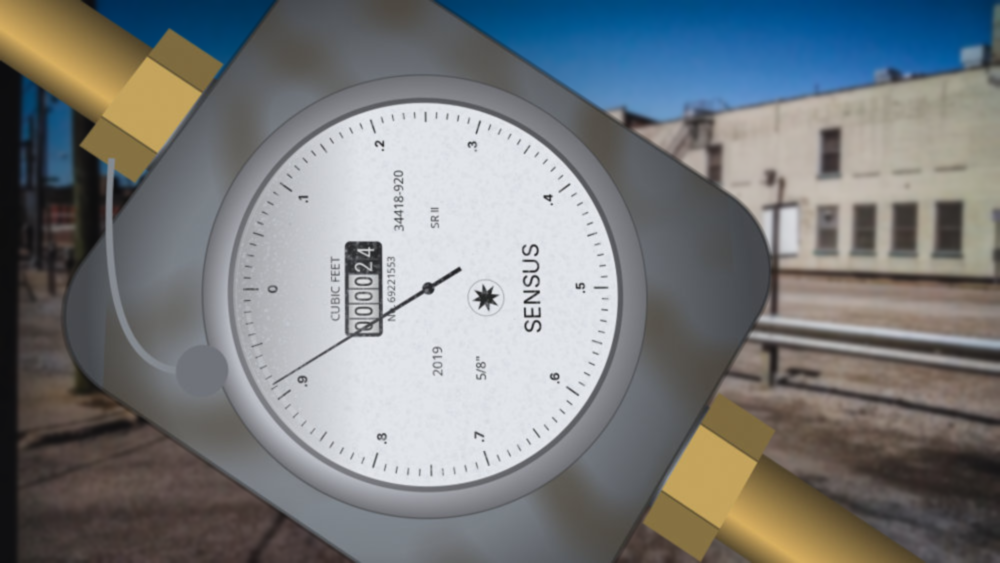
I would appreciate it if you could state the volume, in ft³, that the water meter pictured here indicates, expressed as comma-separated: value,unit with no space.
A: 23.91,ft³
